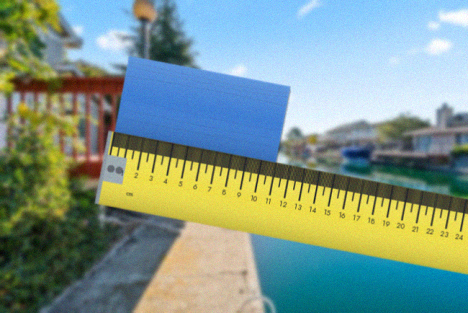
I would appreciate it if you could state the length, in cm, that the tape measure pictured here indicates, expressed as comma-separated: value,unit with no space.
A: 11,cm
